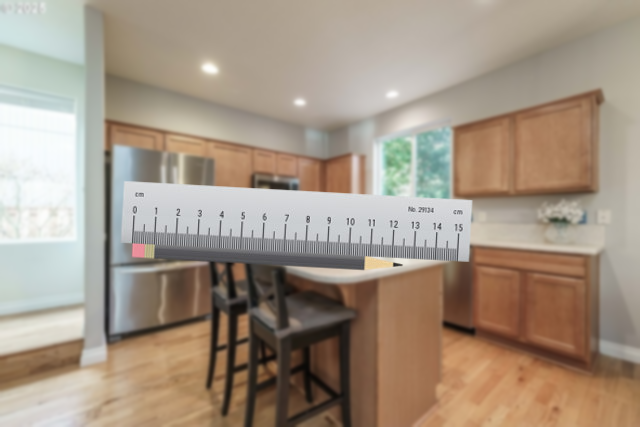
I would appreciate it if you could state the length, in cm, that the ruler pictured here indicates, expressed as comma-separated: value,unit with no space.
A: 12.5,cm
